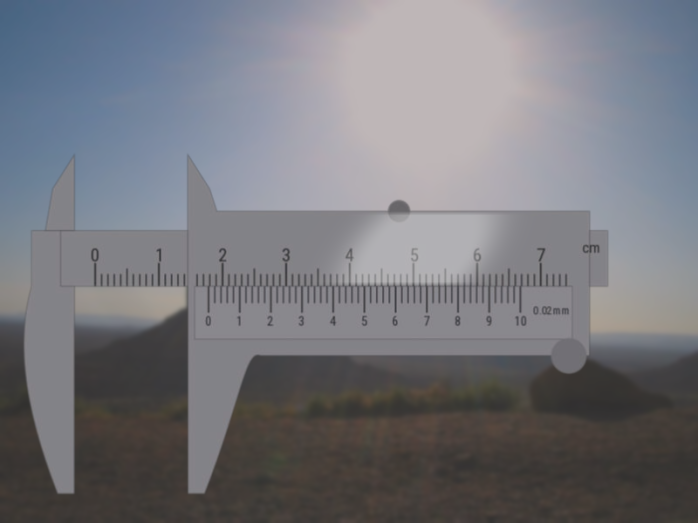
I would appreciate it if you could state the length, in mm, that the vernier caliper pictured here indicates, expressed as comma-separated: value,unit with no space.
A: 17.8,mm
